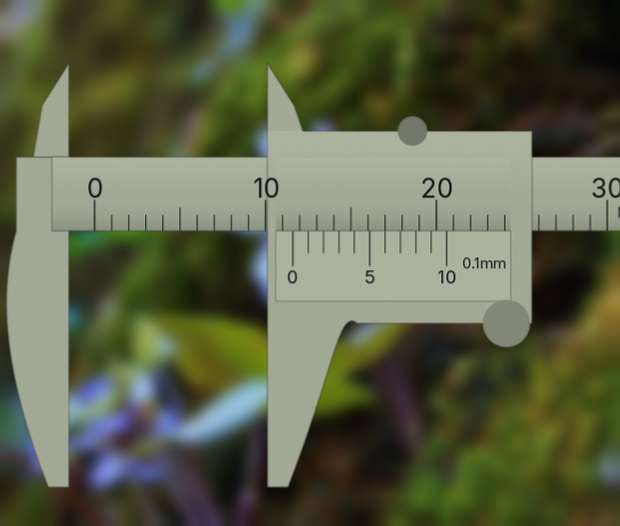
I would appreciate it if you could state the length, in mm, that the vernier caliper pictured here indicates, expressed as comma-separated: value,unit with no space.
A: 11.6,mm
